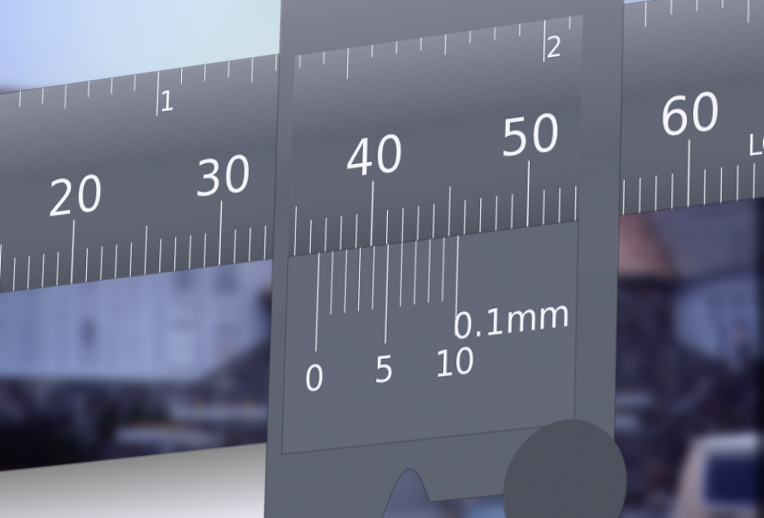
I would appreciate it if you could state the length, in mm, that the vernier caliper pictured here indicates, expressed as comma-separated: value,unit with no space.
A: 36.6,mm
